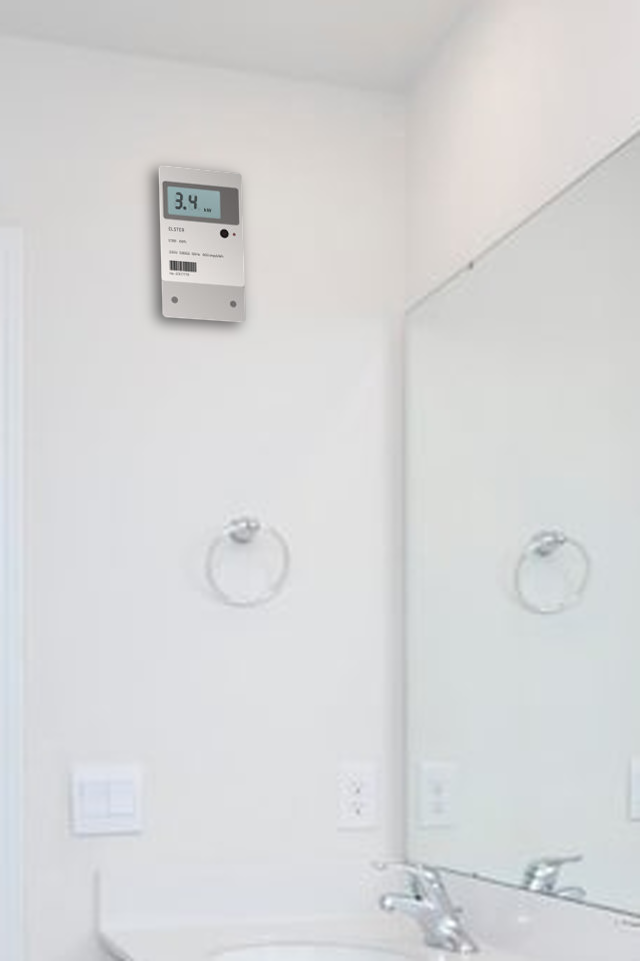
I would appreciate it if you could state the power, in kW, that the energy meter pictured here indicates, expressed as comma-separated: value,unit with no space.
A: 3.4,kW
